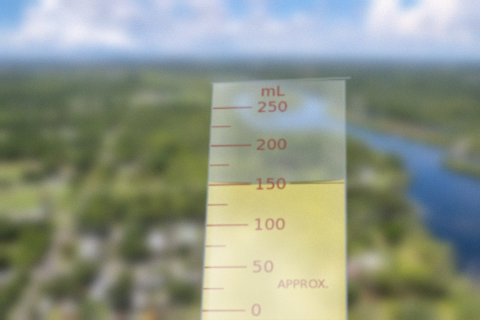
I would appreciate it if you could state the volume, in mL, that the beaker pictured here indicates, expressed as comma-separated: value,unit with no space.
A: 150,mL
